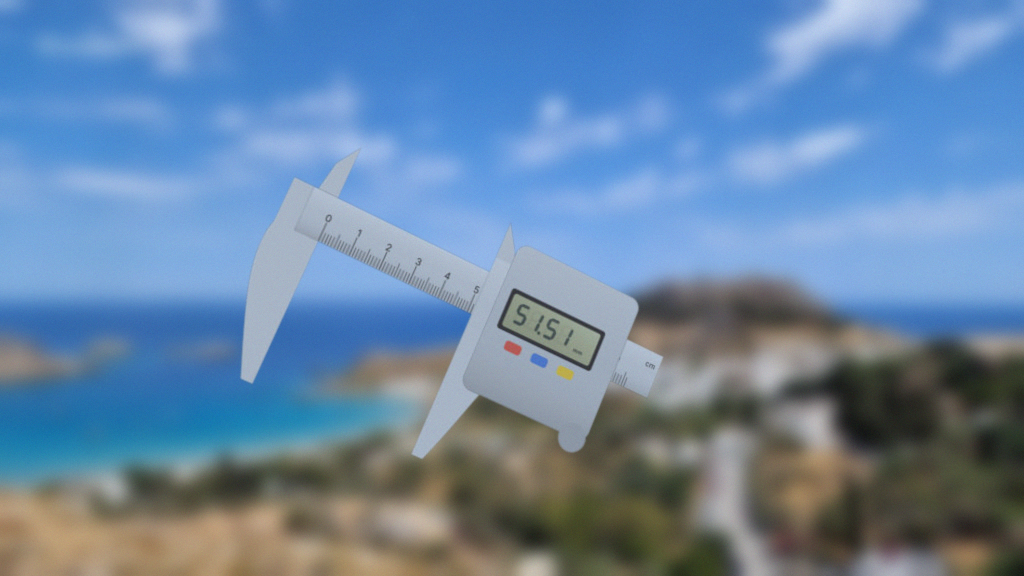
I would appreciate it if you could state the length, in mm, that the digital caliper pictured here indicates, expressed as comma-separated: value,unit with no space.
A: 51.51,mm
